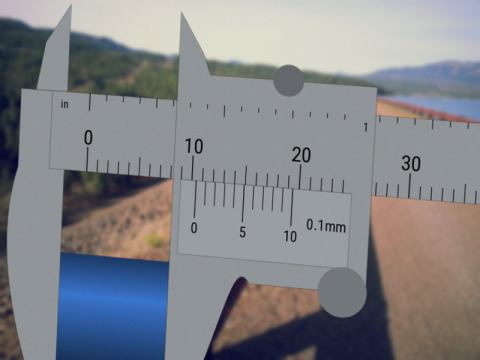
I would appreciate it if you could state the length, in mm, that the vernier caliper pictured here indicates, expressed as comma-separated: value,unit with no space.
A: 10.4,mm
